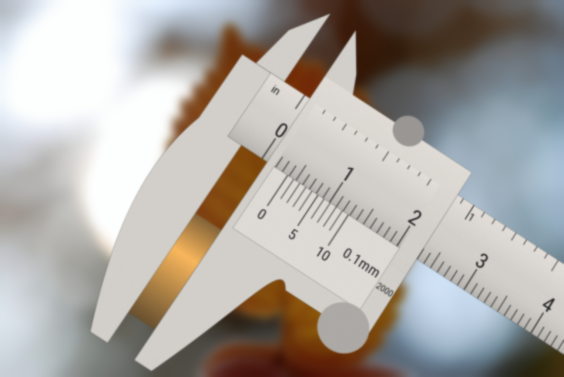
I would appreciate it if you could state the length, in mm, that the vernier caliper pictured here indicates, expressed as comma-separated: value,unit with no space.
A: 3.8,mm
